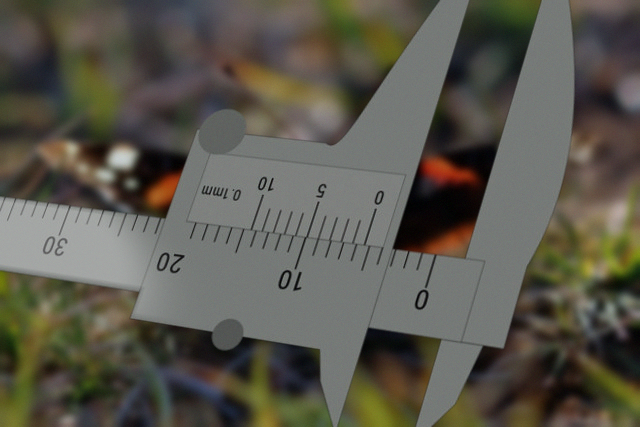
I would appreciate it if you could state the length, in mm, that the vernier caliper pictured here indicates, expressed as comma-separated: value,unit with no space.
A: 5.4,mm
